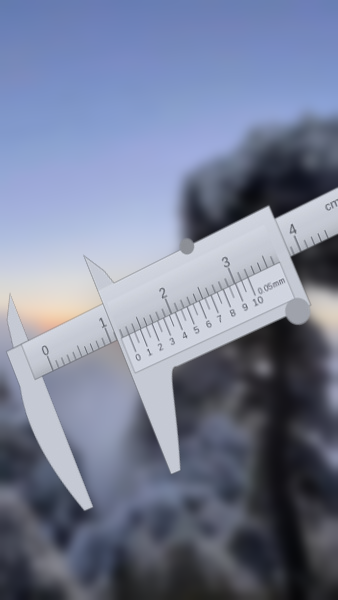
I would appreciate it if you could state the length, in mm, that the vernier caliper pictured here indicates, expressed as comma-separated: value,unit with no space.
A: 13.0,mm
